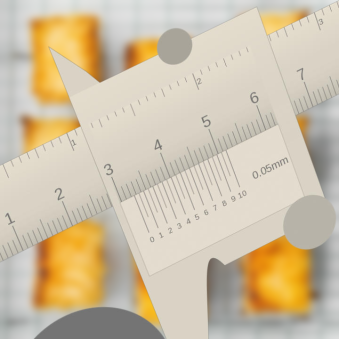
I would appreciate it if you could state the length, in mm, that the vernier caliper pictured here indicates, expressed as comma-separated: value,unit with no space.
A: 32.6,mm
